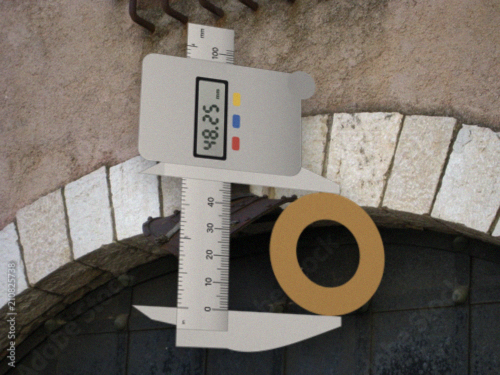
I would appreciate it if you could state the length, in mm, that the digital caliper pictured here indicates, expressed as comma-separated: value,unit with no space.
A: 48.25,mm
